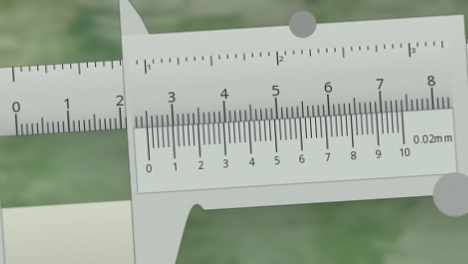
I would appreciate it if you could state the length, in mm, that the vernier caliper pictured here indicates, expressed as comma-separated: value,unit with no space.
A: 25.0,mm
